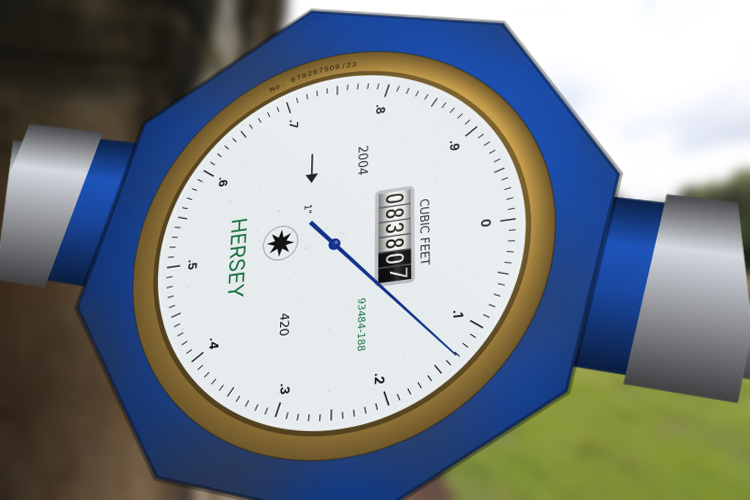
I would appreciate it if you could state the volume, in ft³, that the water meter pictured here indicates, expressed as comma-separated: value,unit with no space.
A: 83807.13,ft³
